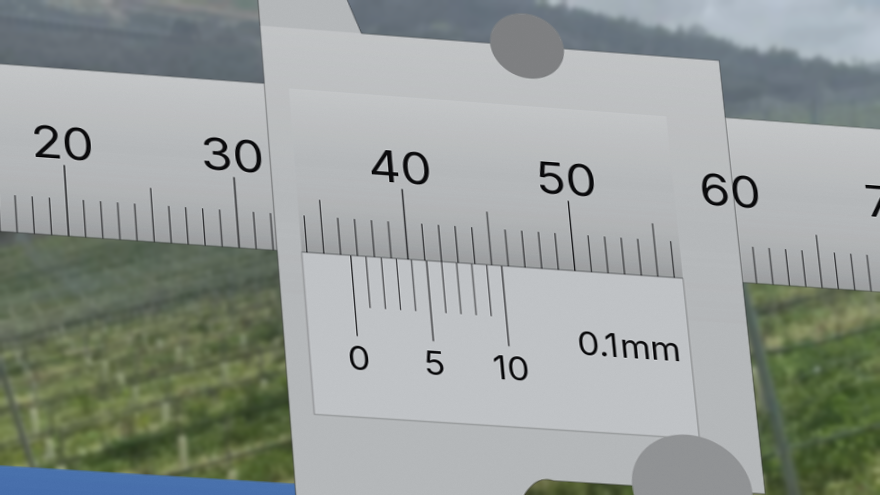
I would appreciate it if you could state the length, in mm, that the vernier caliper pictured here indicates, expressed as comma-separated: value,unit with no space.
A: 36.6,mm
